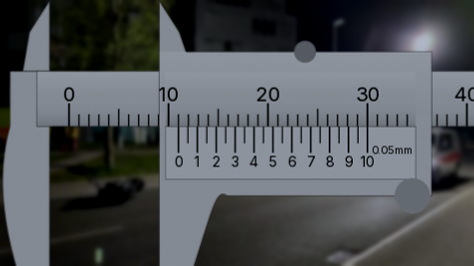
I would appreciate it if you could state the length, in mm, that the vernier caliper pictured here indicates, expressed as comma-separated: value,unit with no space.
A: 11.0,mm
